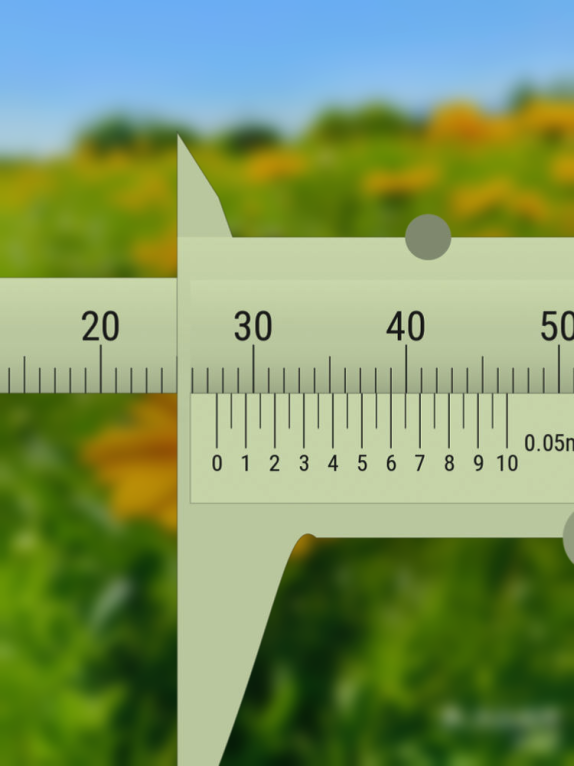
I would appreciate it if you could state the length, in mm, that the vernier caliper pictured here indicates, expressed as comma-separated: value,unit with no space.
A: 27.6,mm
